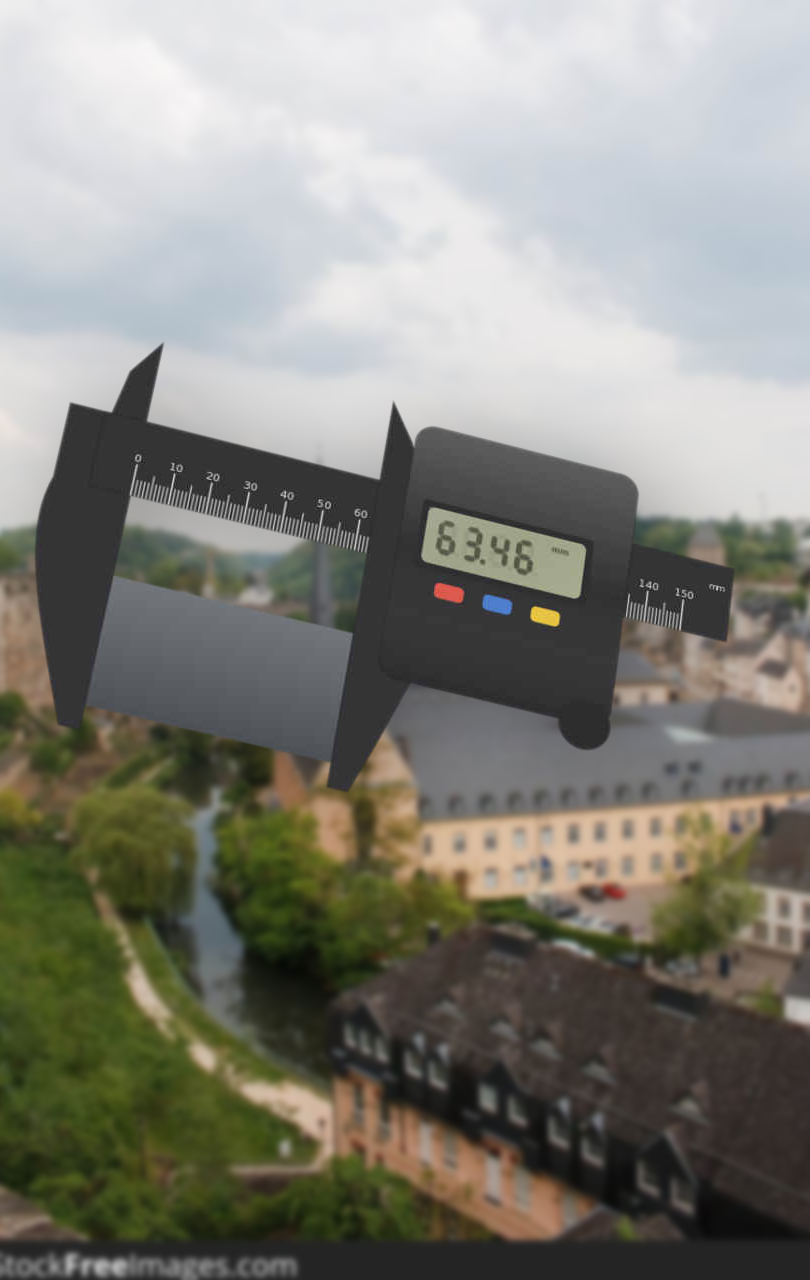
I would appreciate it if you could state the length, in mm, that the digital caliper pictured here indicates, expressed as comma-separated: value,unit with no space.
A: 63.46,mm
